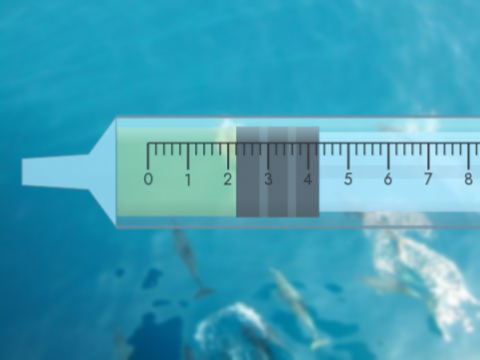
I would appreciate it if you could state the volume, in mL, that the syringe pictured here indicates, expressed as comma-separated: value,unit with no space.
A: 2.2,mL
